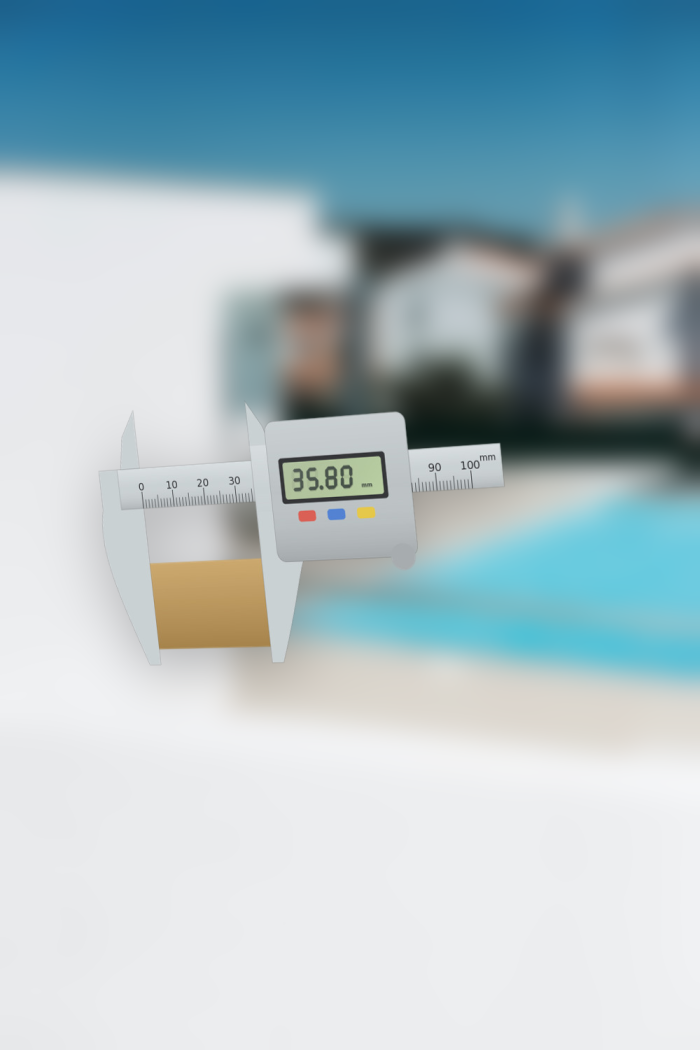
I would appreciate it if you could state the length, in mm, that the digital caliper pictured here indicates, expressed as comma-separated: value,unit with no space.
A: 35.80,mm
